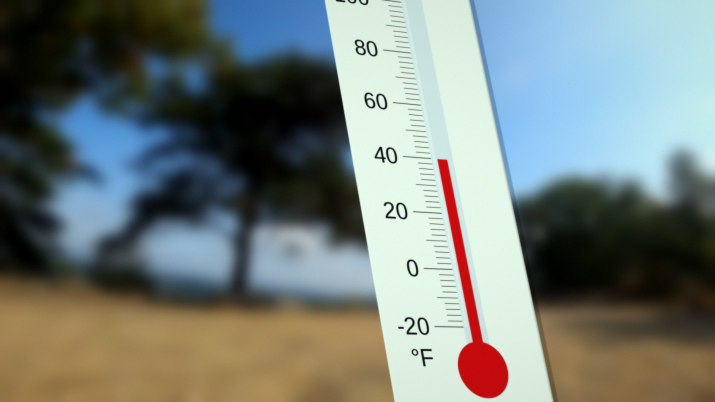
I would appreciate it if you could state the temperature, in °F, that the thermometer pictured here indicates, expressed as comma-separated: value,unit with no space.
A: 40,°F
